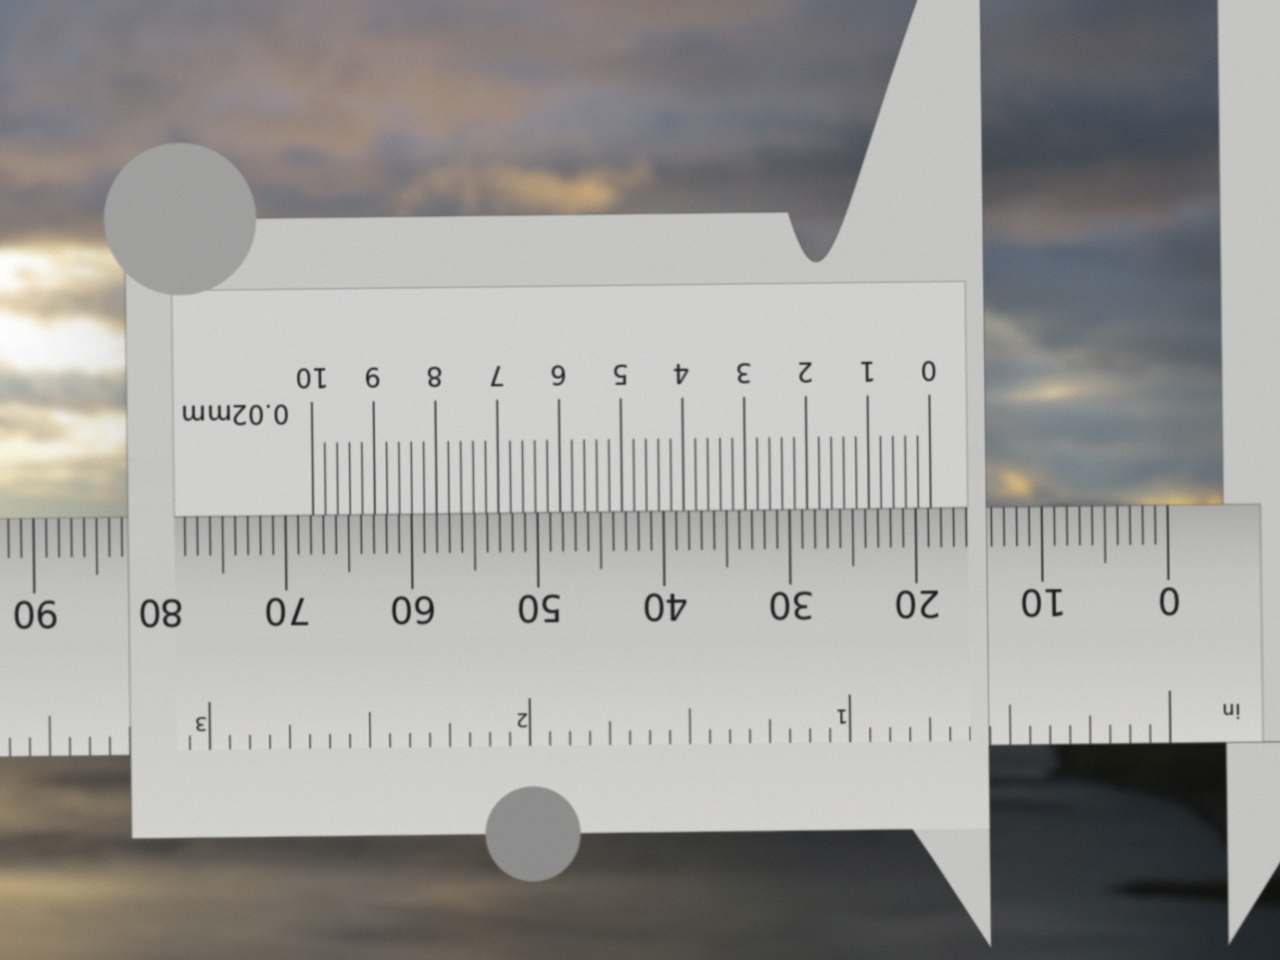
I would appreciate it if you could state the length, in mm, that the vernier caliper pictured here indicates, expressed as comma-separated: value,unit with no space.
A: 18.8,mm
